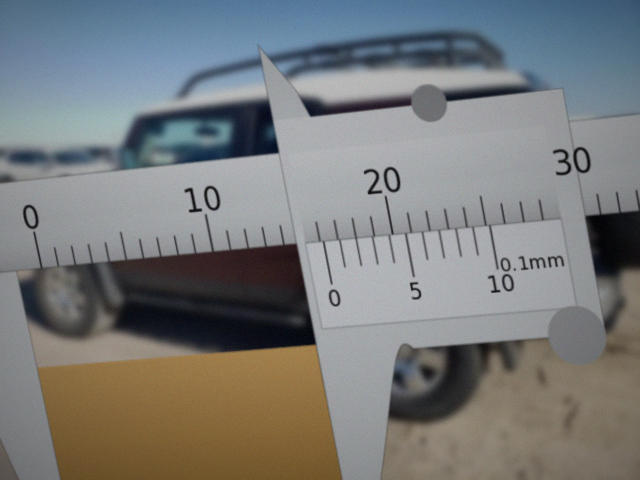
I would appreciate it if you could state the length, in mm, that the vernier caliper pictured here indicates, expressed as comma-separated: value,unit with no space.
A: 16.2,mm
